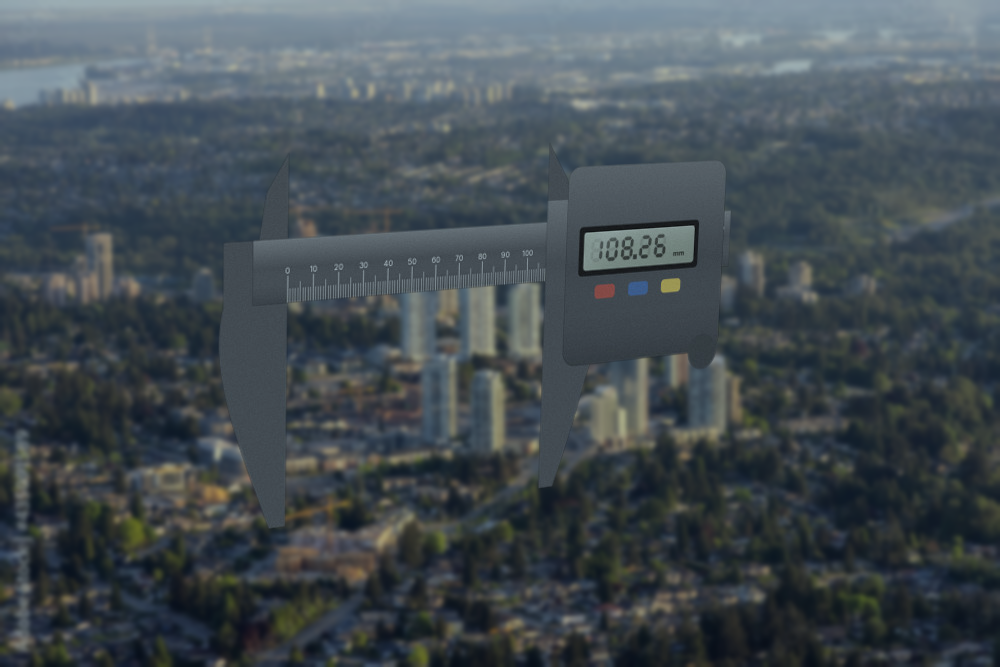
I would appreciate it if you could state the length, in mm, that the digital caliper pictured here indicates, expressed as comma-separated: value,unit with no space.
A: 108.26,mm
